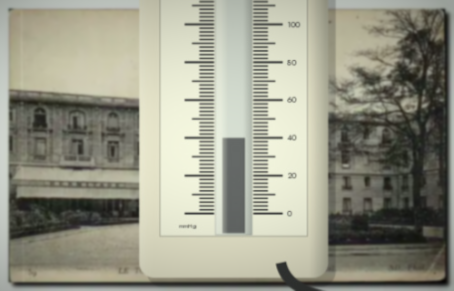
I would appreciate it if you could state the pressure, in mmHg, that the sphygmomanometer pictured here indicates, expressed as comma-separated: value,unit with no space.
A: 40,mmHg
